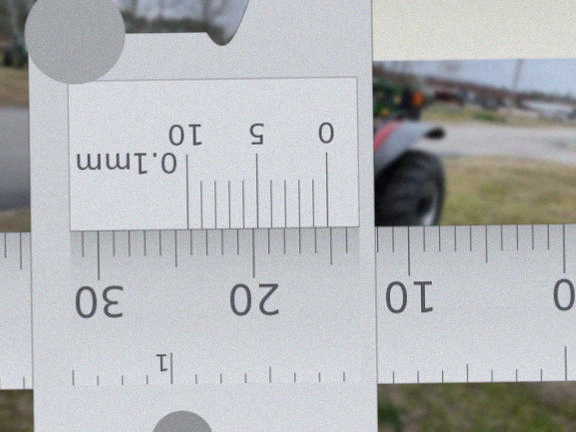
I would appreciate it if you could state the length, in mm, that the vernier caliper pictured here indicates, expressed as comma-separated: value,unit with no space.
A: 15.2,mm
